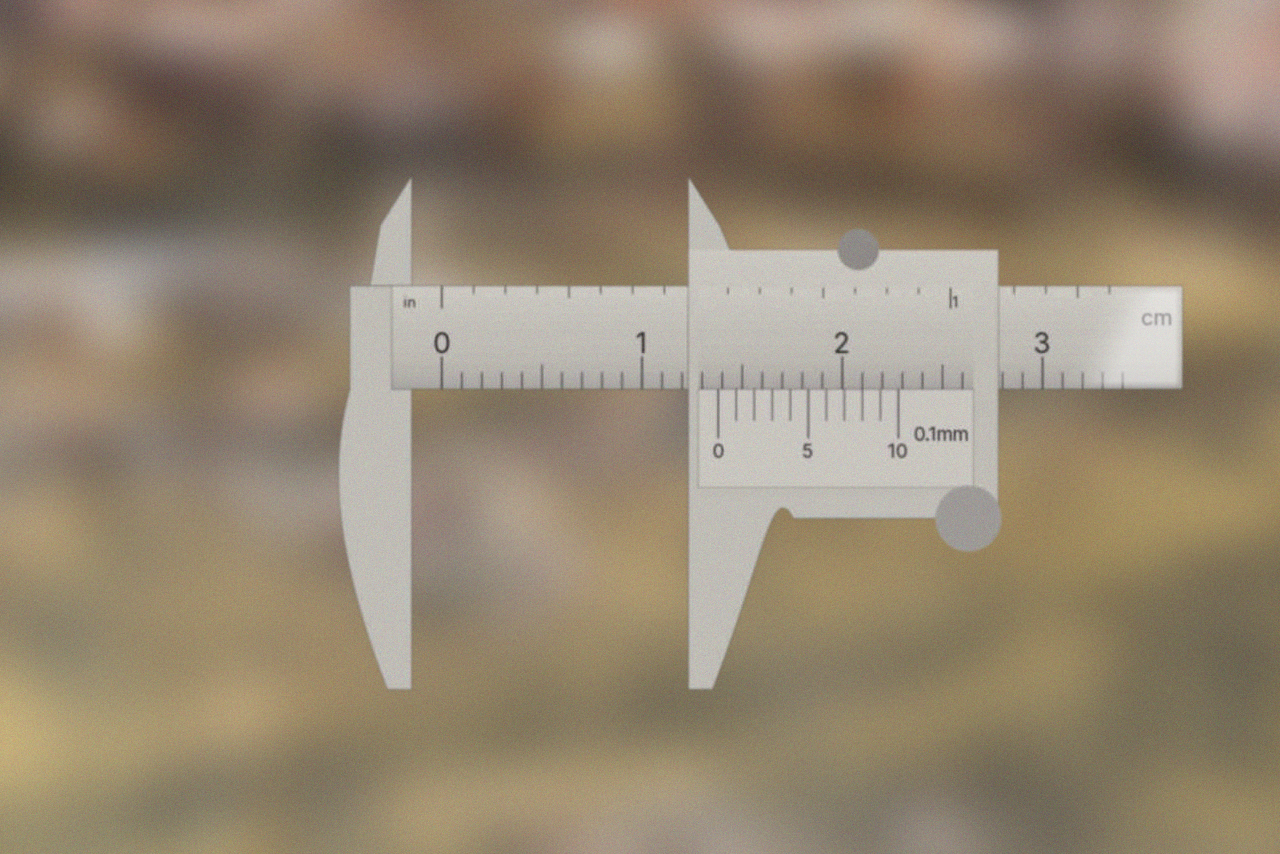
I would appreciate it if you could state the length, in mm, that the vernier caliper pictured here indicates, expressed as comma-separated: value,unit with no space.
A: 13.8,mm
